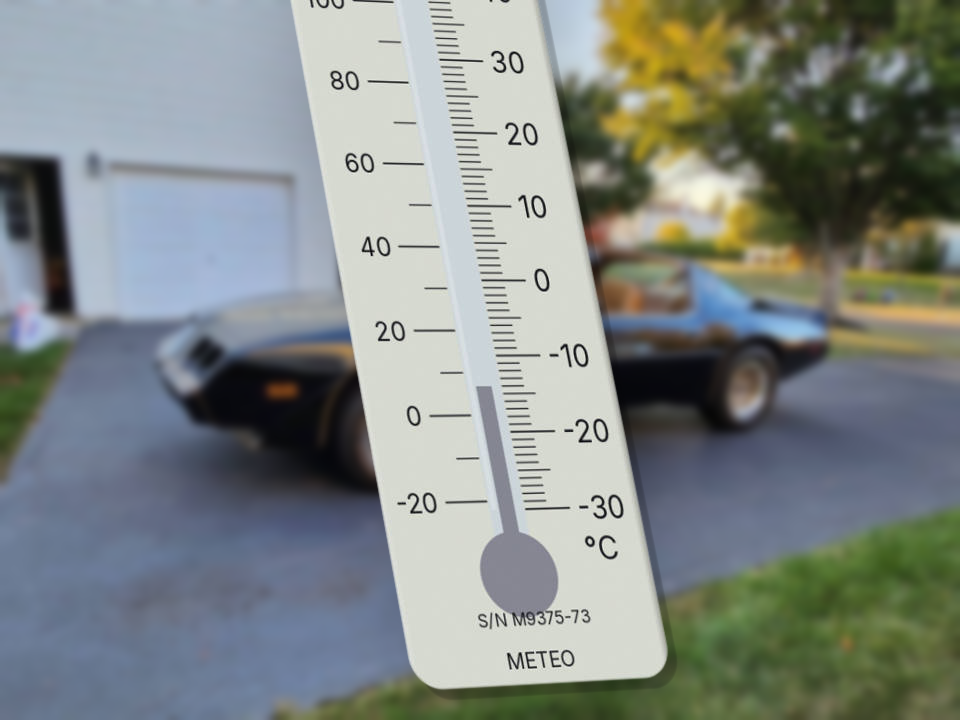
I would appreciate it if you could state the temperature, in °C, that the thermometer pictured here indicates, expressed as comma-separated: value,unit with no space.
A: -14,°C
